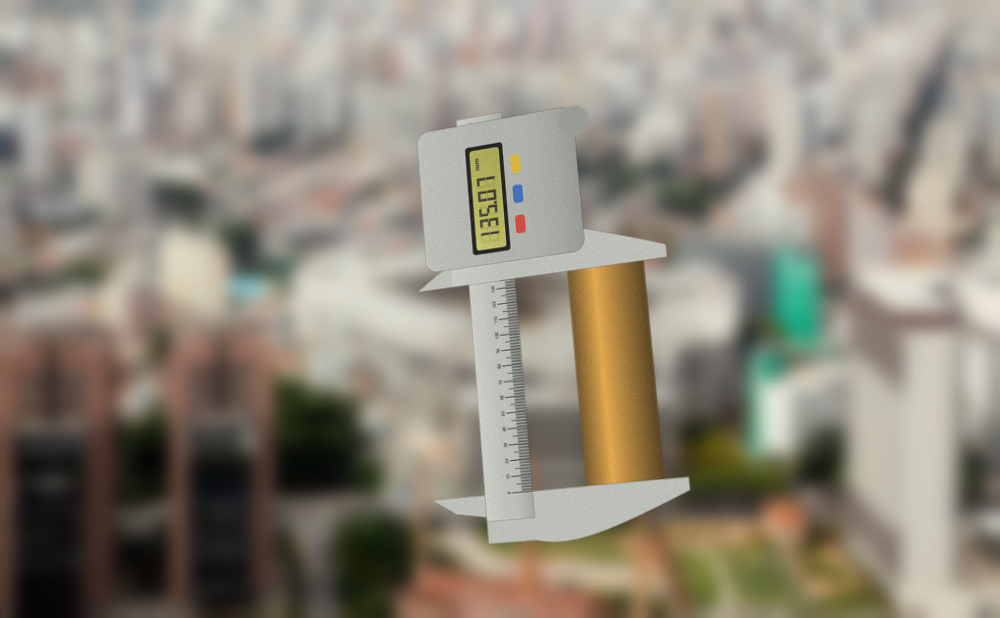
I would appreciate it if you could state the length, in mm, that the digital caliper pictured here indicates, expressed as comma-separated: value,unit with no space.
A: 135.07,mm
